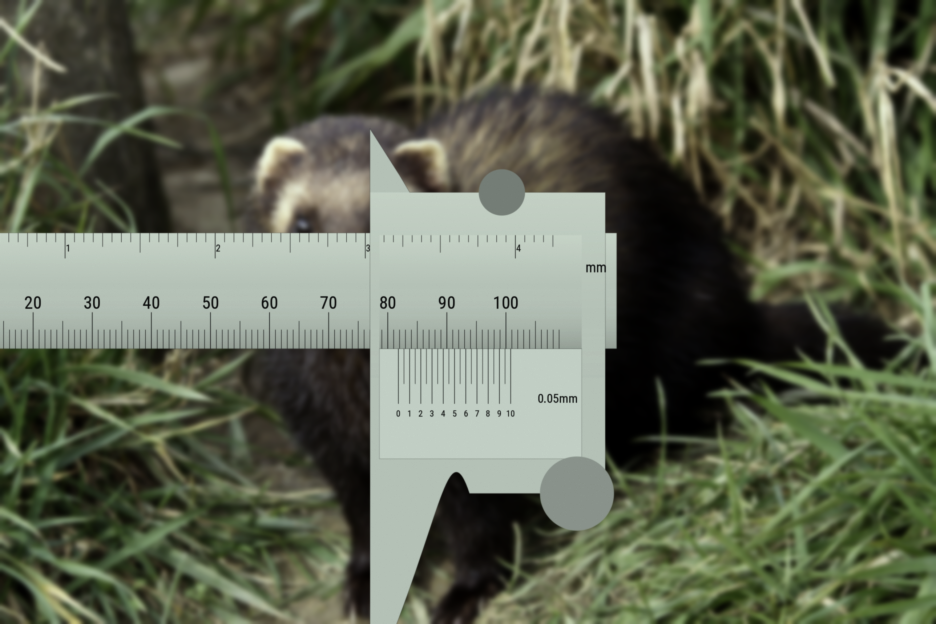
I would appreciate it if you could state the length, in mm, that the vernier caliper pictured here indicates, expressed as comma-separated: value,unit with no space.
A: 81.8,mm
